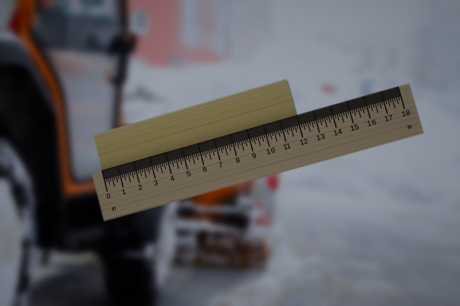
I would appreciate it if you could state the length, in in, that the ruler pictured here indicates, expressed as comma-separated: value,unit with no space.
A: 12,in
